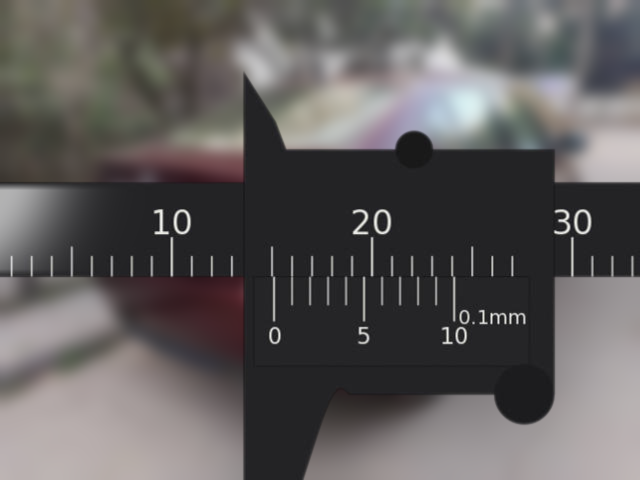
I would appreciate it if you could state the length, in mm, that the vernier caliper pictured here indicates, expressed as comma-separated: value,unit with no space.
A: 15.1,mm
